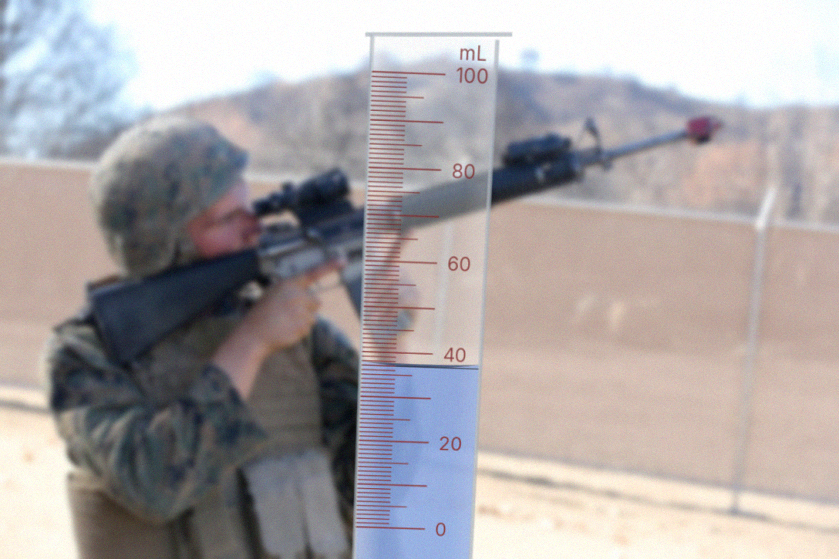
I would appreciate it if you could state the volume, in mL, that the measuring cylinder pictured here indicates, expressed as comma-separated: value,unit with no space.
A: 37,mL
